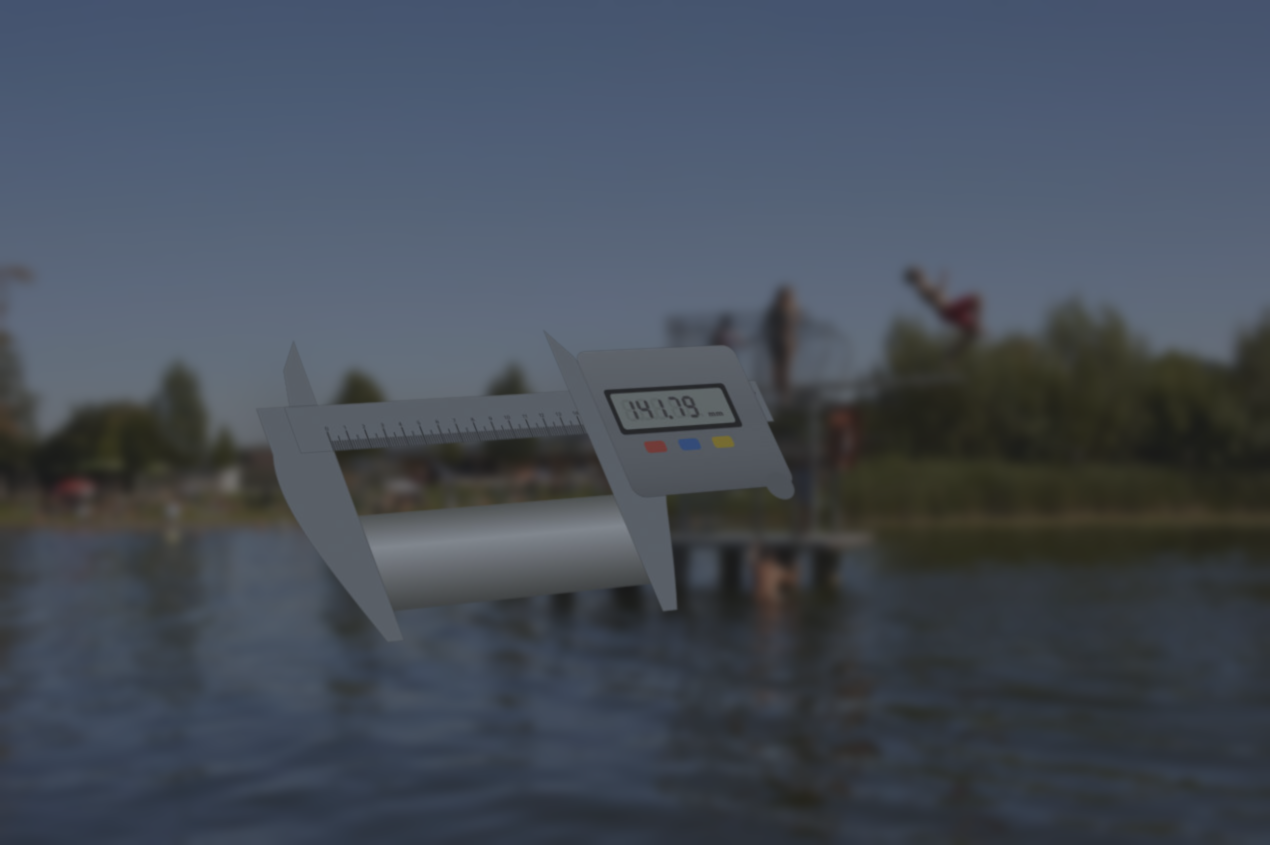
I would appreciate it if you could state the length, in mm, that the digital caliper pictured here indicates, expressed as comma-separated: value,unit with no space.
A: 141.79,mm
